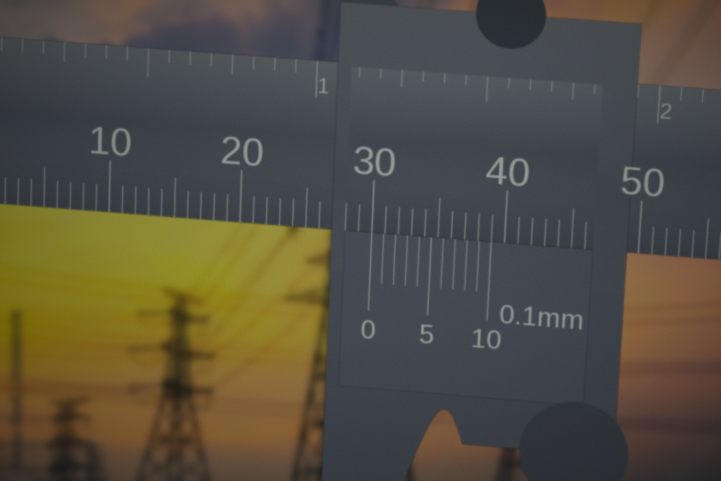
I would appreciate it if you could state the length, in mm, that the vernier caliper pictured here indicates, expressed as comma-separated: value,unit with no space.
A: 30.0,mm
